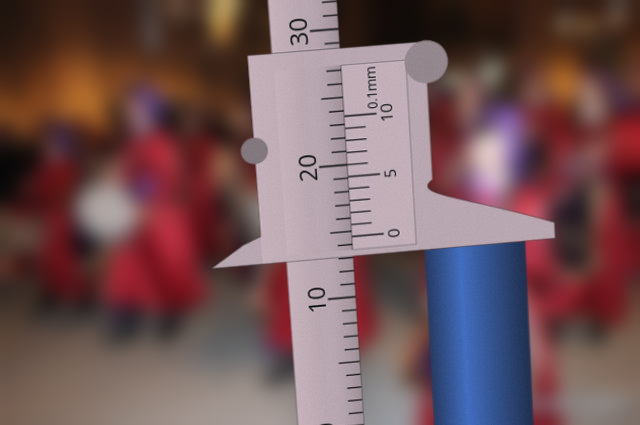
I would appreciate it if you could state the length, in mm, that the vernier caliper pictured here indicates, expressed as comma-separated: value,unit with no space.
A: 14.6,mm
